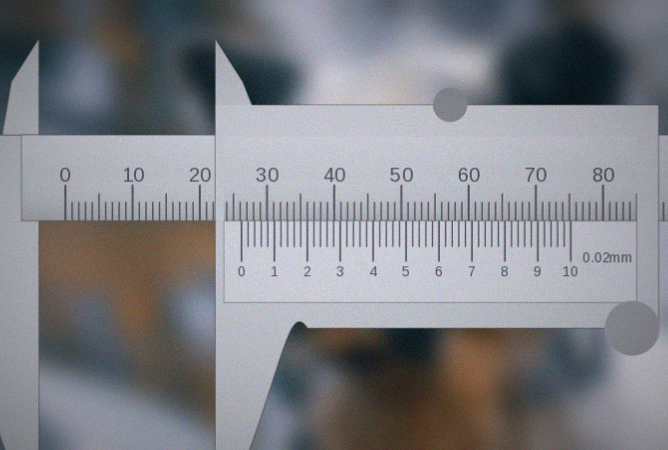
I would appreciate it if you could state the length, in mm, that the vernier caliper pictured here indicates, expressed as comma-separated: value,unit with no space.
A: 26.2,mm
